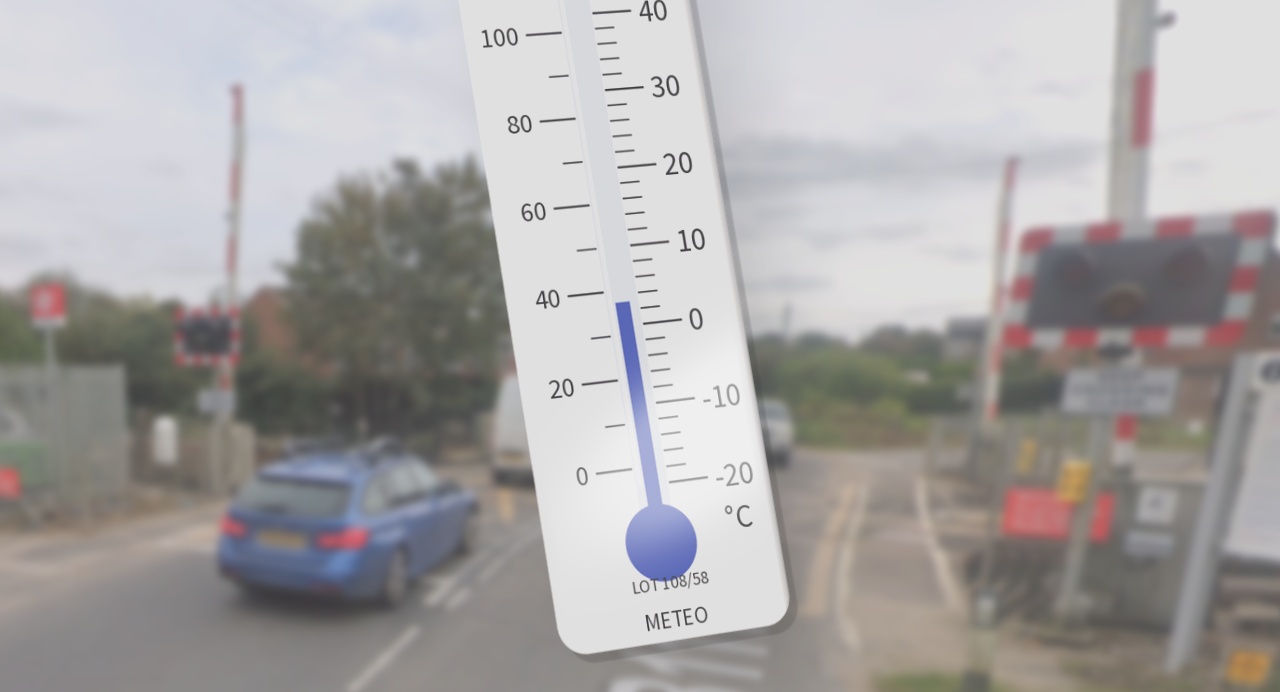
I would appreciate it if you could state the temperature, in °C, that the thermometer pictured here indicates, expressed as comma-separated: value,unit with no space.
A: 3,°C
